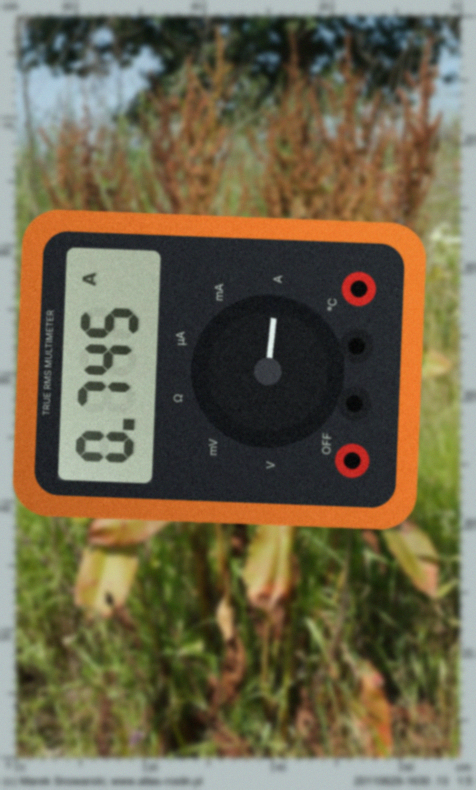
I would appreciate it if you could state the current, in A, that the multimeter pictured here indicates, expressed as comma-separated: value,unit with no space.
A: 0.745,A
